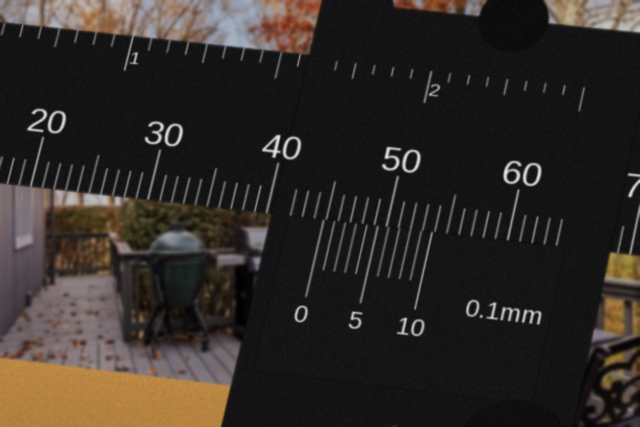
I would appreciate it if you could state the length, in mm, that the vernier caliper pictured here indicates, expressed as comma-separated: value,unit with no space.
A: 44.8,mm
